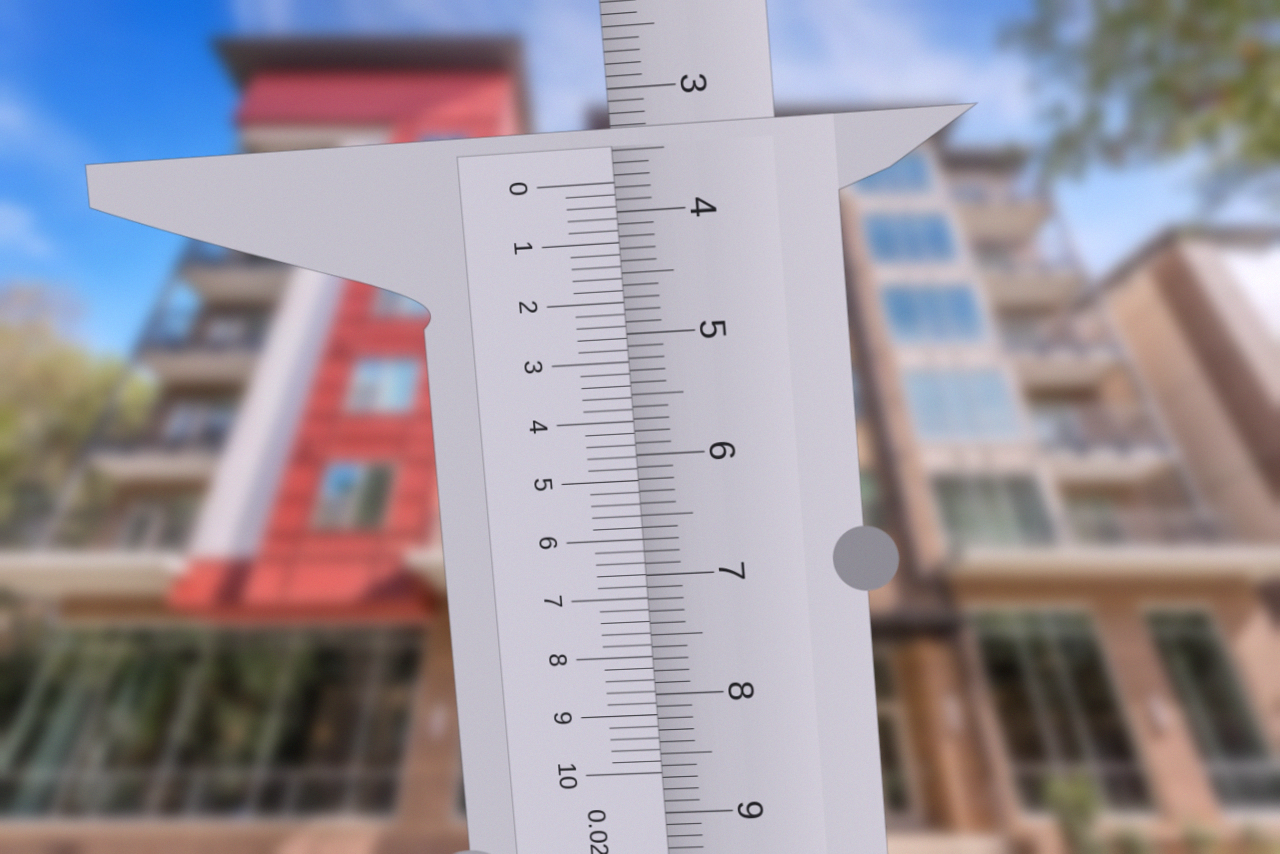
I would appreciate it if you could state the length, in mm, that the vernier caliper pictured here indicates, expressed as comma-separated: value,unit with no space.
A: 37.6,mm
